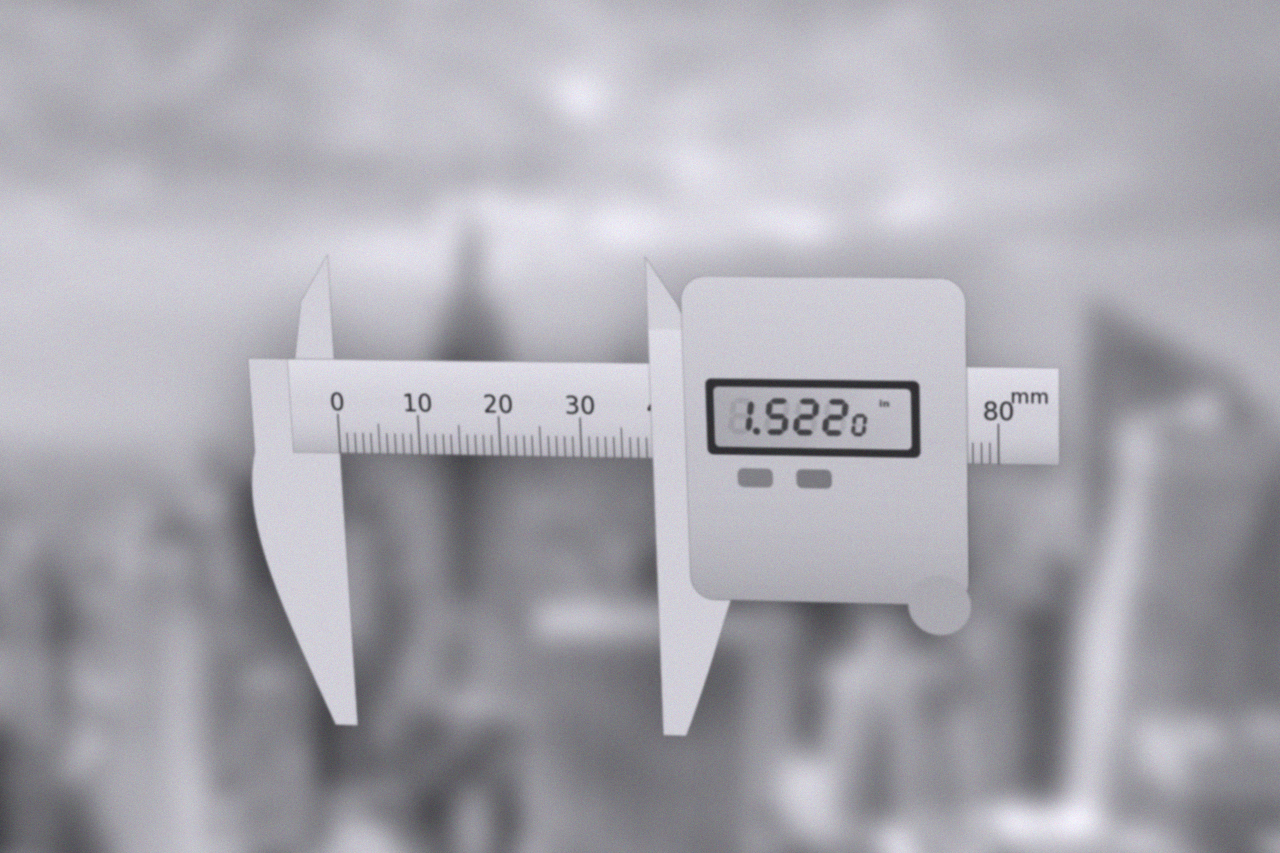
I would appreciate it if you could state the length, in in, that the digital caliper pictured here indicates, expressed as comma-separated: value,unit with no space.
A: 1.5220,in
